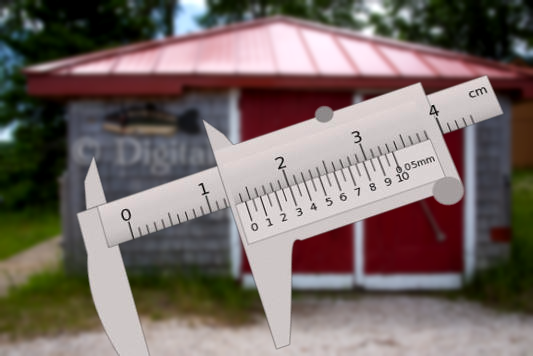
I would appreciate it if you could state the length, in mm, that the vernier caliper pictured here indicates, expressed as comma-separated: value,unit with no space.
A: 14.4,mm
